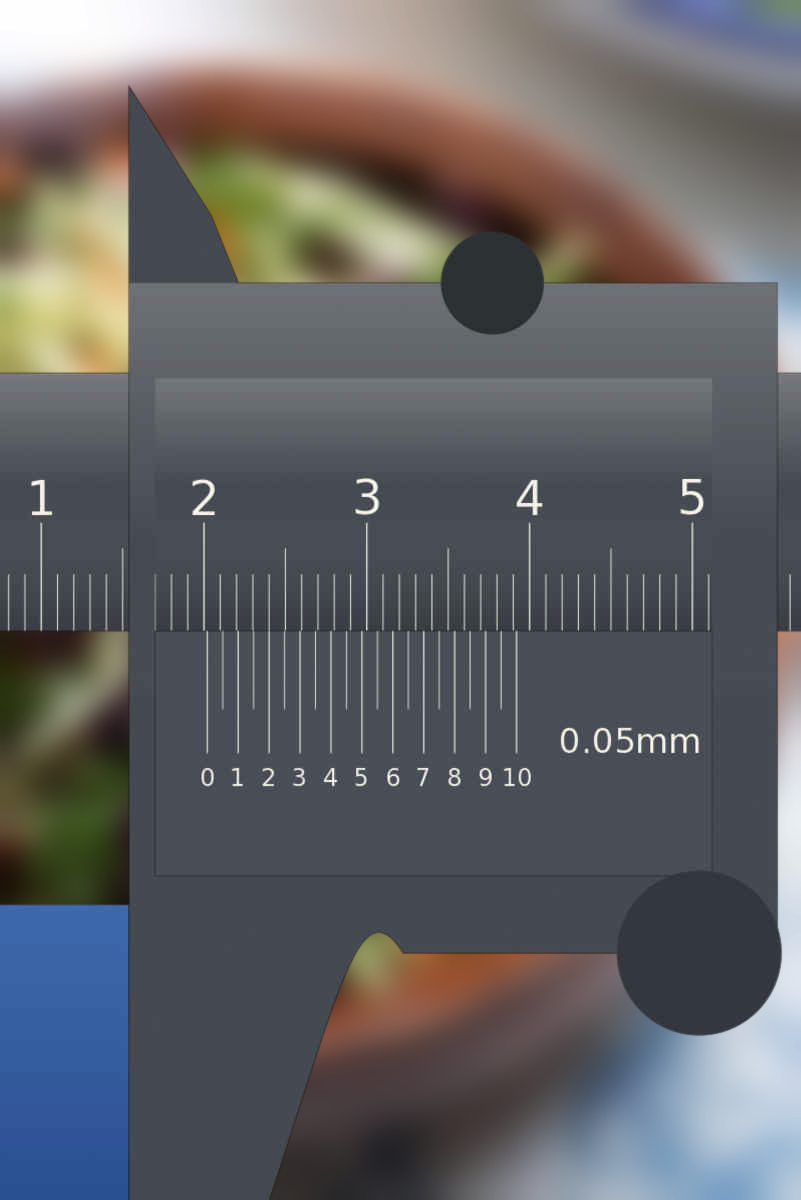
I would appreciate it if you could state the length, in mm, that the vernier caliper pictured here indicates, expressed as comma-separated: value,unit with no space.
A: 20.2,mm
